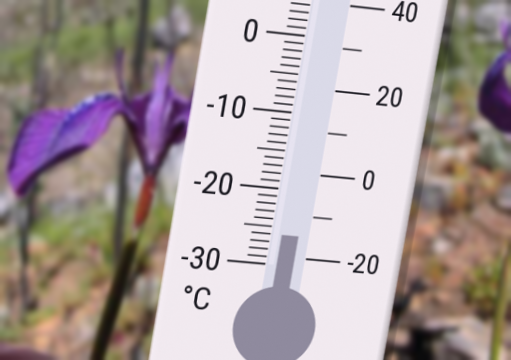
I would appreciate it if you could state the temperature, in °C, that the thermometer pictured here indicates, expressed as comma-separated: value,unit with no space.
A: -26,°C
